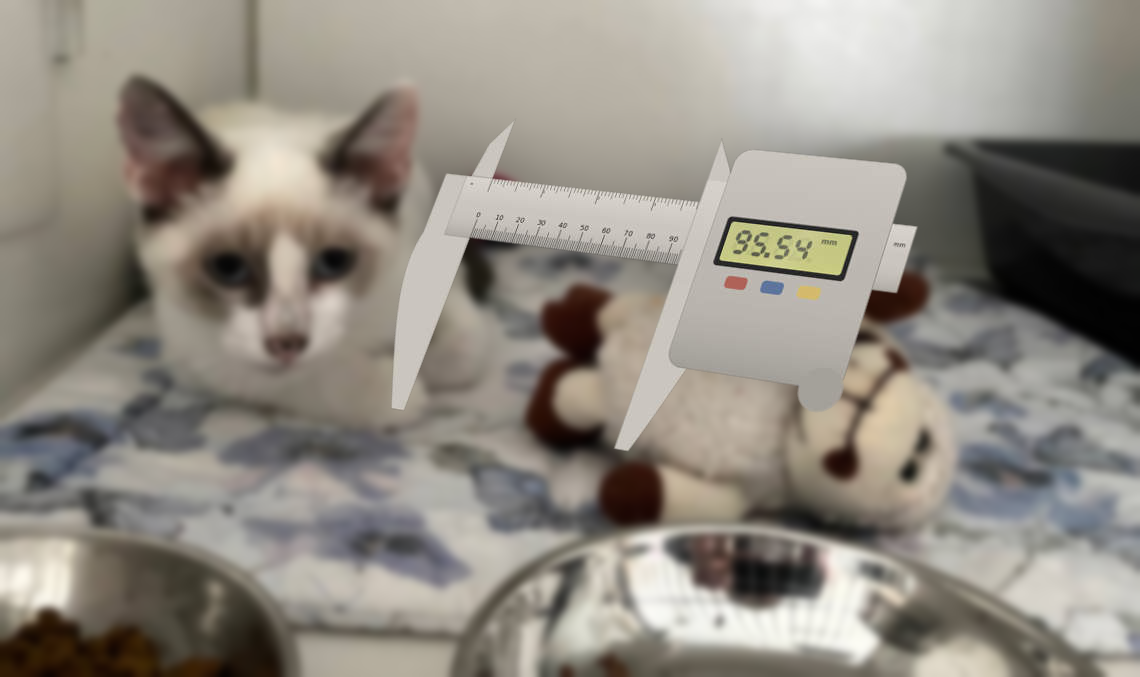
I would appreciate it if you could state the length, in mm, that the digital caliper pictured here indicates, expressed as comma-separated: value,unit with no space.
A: 95.54,mm
